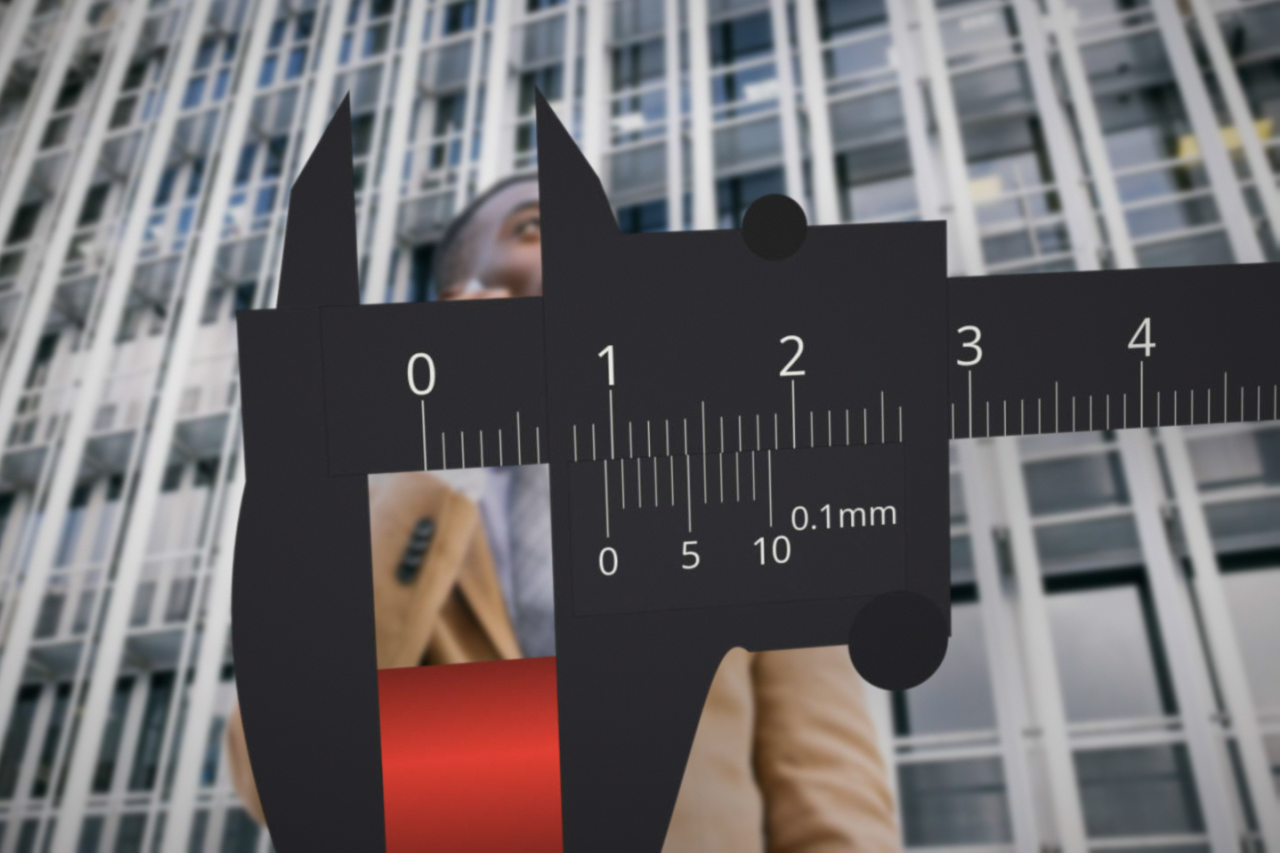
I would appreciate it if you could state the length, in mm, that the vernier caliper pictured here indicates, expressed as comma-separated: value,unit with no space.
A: 9.6,mm
